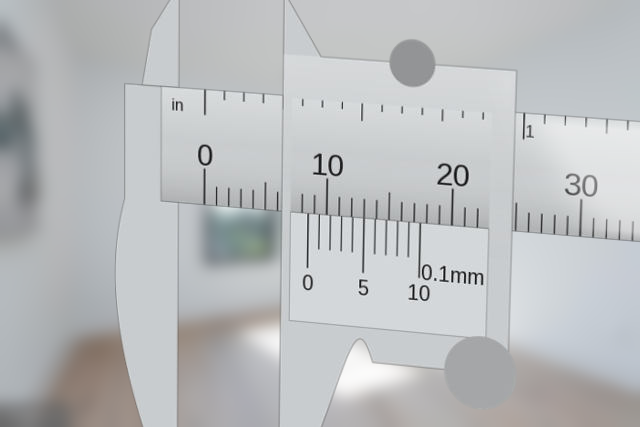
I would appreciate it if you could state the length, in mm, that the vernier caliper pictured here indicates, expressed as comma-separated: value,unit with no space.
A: 8.5,mm
